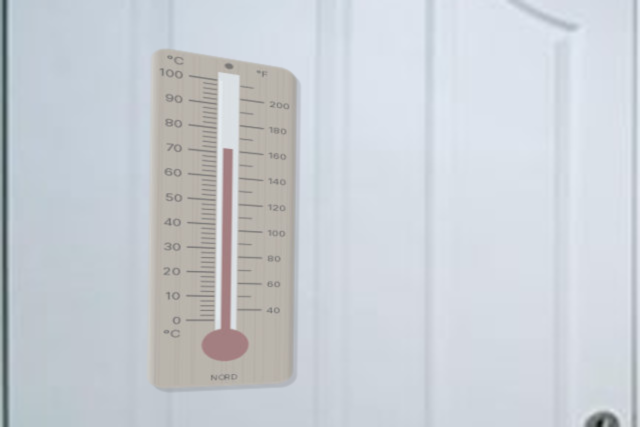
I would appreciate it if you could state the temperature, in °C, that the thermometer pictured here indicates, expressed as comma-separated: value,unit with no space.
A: 72,°C
